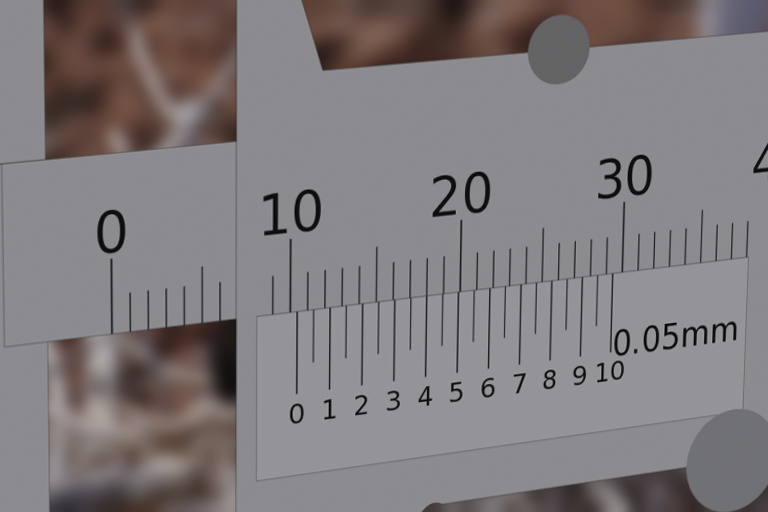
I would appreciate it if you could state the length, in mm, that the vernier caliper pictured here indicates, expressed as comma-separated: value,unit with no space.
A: 10.4,mm
